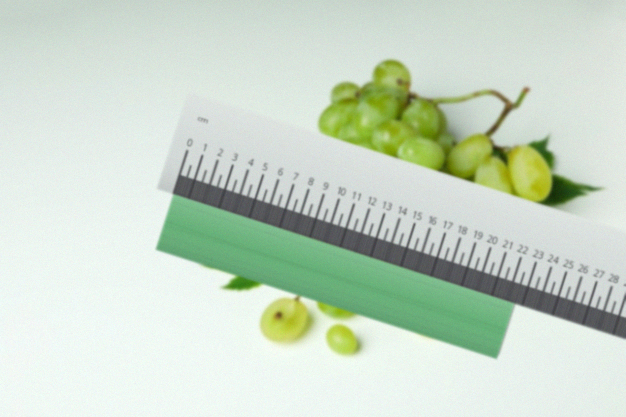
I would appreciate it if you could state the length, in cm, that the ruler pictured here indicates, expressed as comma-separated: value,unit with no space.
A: 22.5,cm
